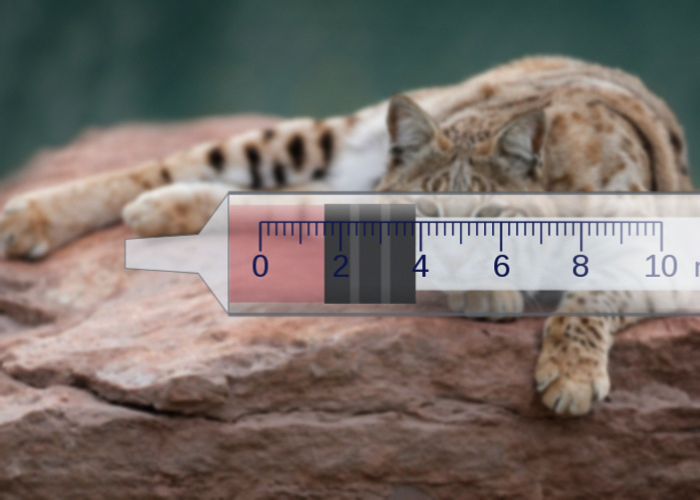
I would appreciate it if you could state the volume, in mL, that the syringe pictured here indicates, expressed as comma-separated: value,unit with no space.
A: 1.6,mL
